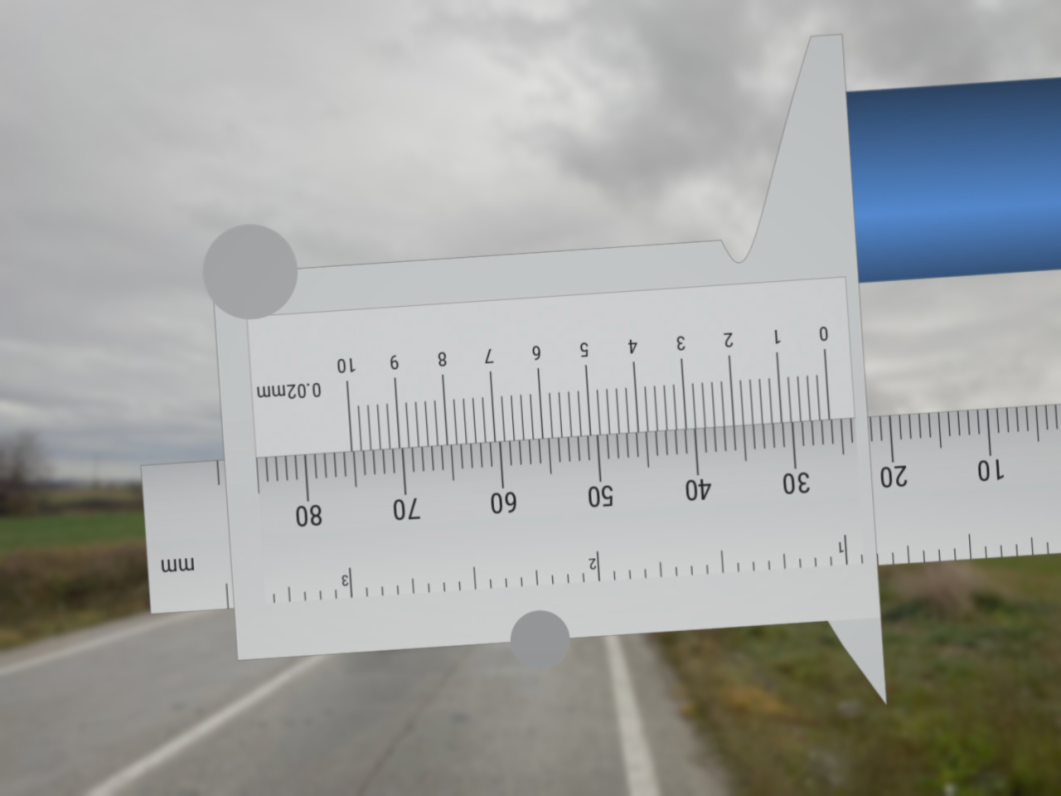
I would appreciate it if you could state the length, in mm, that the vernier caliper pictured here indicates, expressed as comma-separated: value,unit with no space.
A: 26.2,mm
